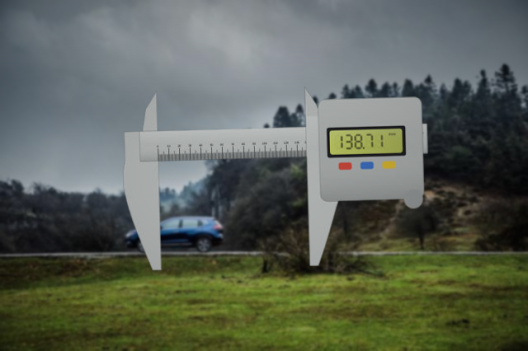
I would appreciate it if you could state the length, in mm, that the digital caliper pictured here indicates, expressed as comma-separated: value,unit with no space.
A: 138.71,mm
